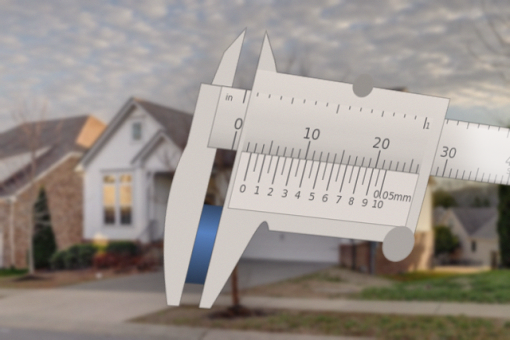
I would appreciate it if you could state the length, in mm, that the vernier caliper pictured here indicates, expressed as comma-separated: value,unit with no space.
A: 2.6,mm
